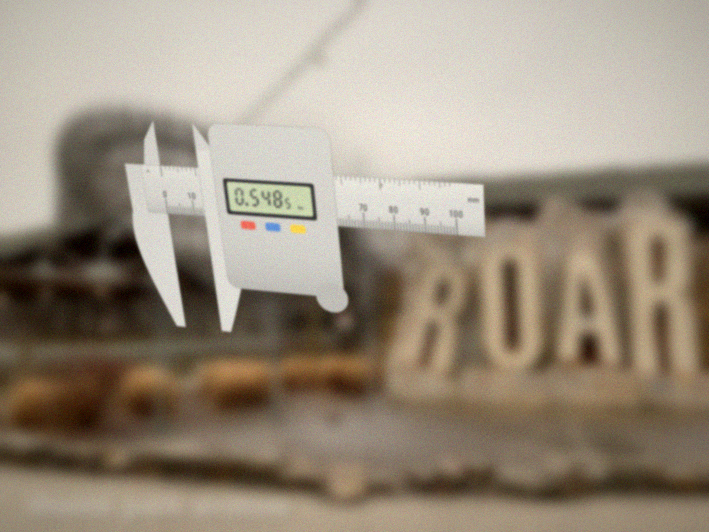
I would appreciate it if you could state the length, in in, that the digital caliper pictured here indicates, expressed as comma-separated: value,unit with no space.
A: 0.5485,in
